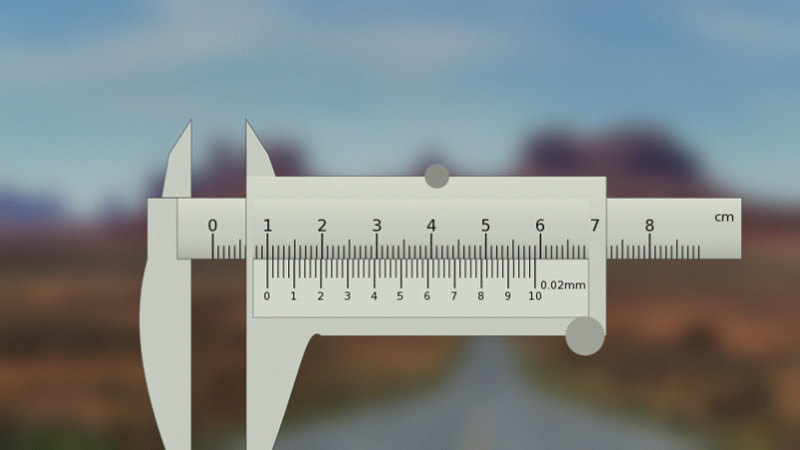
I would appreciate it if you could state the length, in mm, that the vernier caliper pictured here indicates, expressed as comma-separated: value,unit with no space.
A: 10.0,mm
